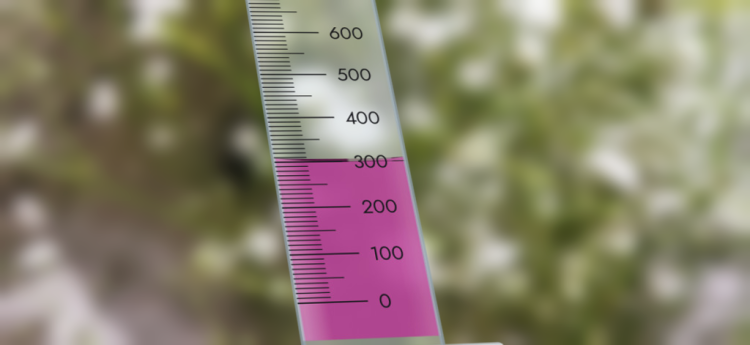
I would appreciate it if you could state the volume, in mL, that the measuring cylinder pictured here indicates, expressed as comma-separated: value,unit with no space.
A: 300,mL
